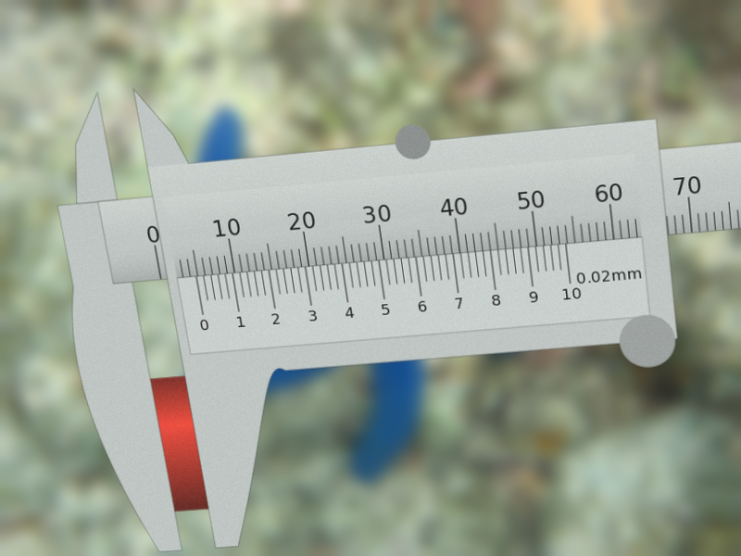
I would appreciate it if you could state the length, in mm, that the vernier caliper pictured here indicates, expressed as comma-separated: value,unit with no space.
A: 4.8,mm
